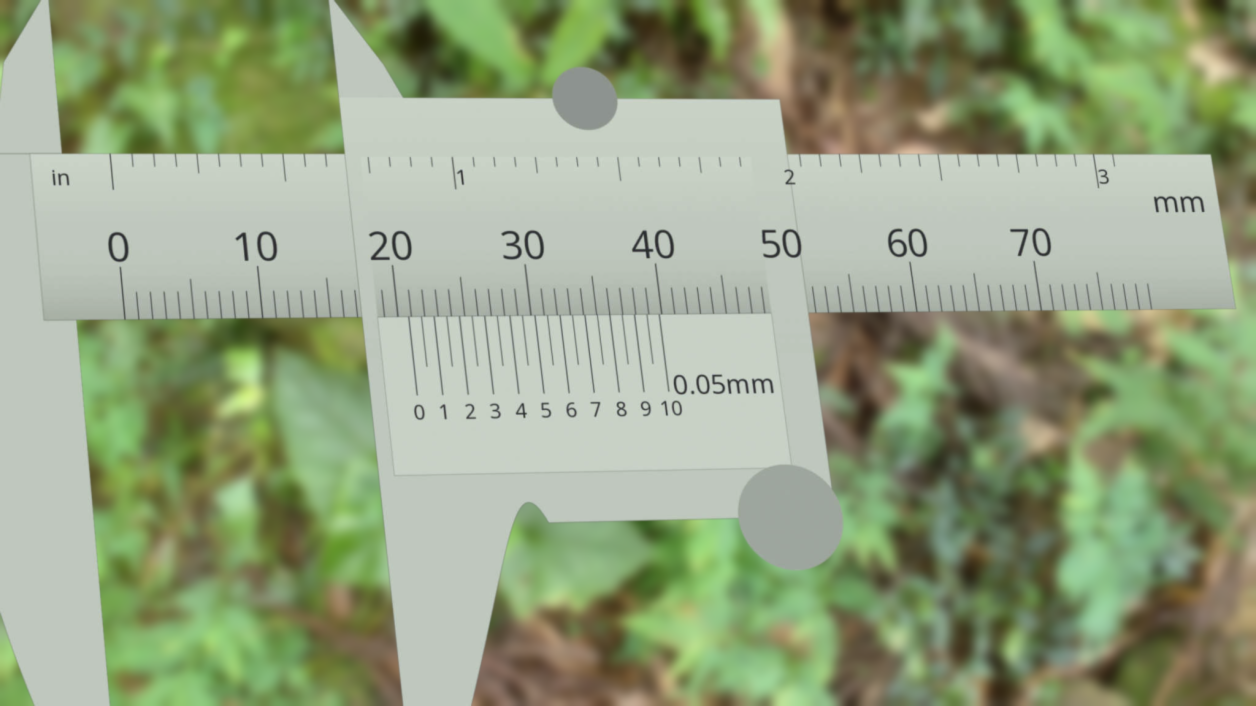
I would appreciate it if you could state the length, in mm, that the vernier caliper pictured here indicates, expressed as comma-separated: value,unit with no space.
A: 20.8,mm
